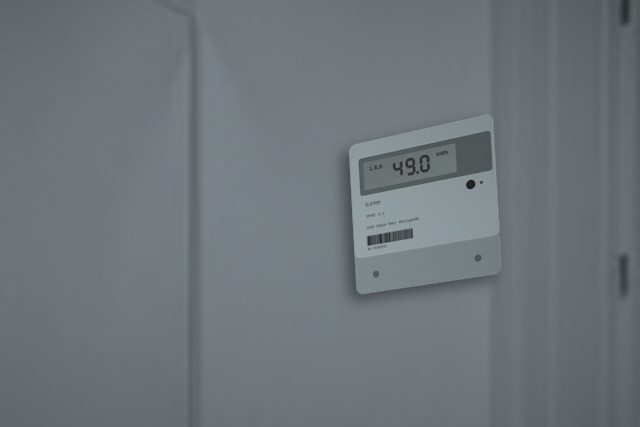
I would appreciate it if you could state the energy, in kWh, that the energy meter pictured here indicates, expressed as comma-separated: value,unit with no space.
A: 49.0,kWh
